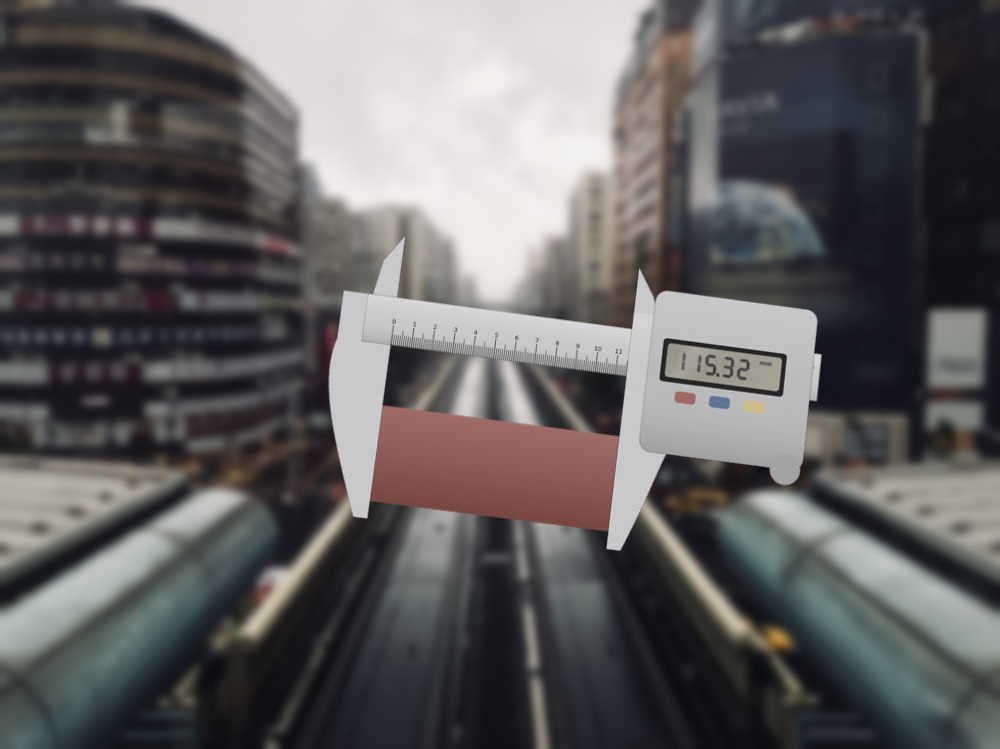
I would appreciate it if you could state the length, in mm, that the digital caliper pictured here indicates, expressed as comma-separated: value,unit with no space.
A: 115.32,mm
